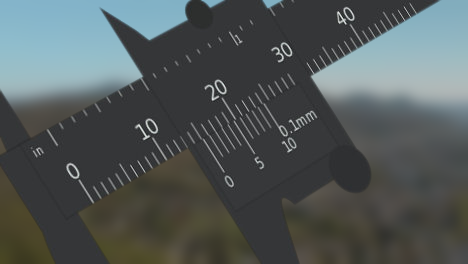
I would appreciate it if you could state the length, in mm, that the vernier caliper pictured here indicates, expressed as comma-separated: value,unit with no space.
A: 15.2,mm
